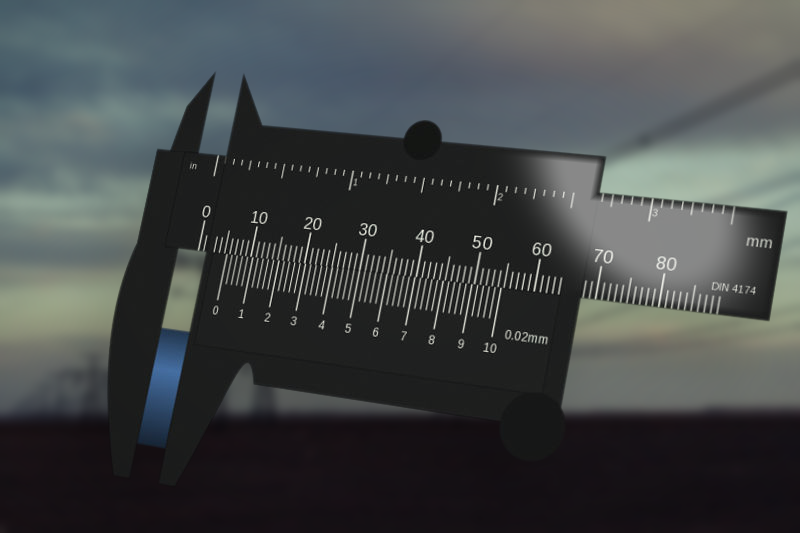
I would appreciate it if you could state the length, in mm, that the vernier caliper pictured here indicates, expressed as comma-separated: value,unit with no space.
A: 5.5,mm
